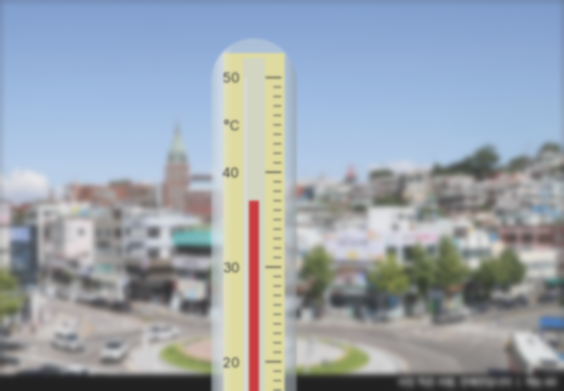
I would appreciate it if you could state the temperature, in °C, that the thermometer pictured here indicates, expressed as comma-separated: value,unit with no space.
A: 37,°C
